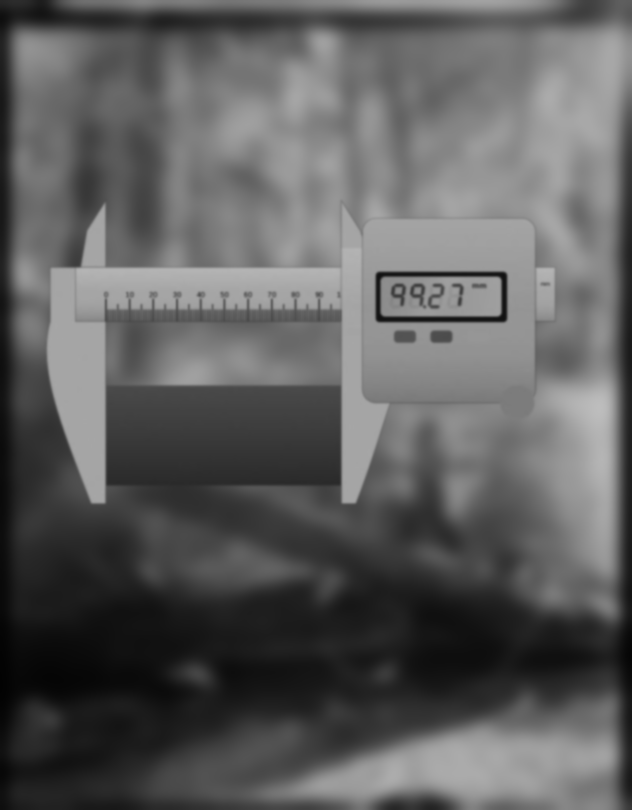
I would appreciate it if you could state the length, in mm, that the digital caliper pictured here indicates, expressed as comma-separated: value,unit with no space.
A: 99.27,mm
